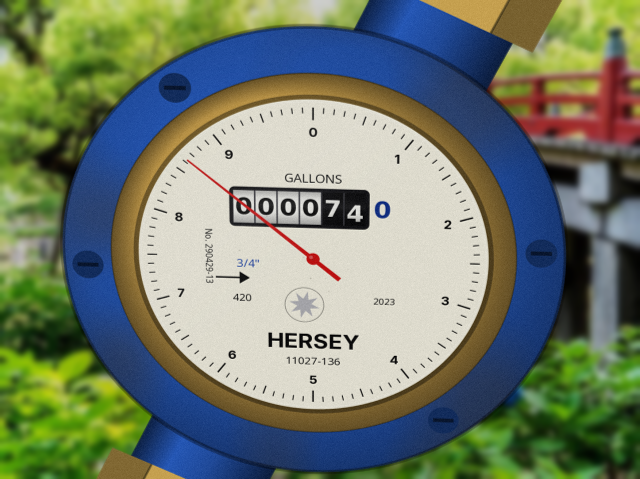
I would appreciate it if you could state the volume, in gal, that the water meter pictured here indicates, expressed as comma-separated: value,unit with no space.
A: 738.6,gal
